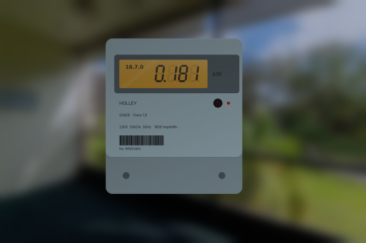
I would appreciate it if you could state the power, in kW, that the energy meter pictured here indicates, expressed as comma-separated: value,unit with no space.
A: 0.181,kW
